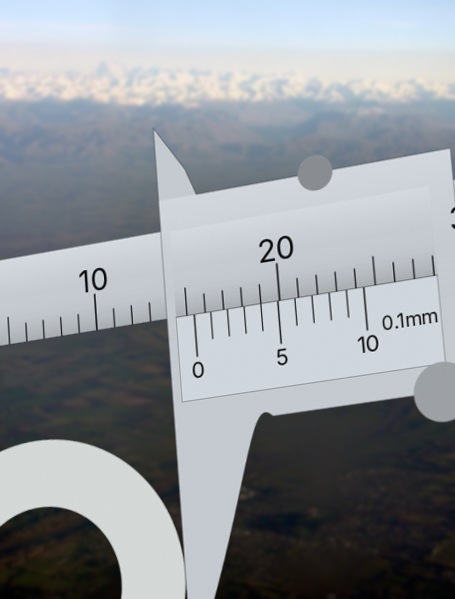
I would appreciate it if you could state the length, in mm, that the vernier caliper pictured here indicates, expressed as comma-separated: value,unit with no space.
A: 15.4,mm
